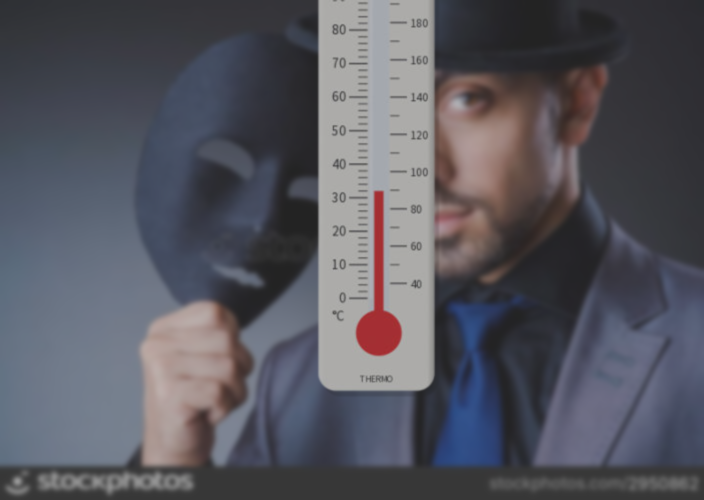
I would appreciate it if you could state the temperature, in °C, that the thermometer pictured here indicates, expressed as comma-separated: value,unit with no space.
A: 32,°C
